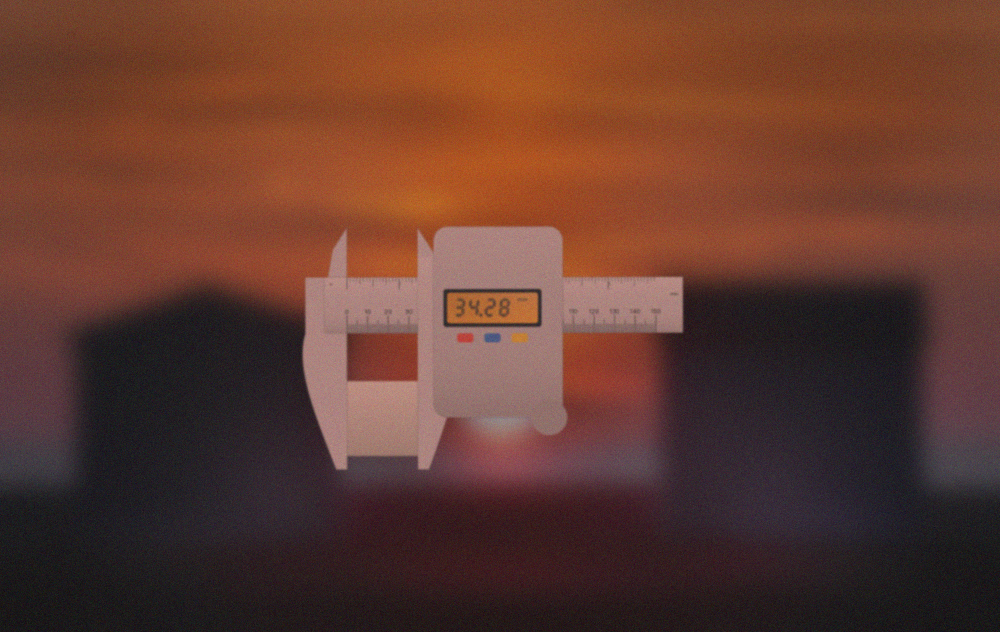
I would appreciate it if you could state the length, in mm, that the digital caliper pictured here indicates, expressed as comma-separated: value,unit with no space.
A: 34.28,mm
